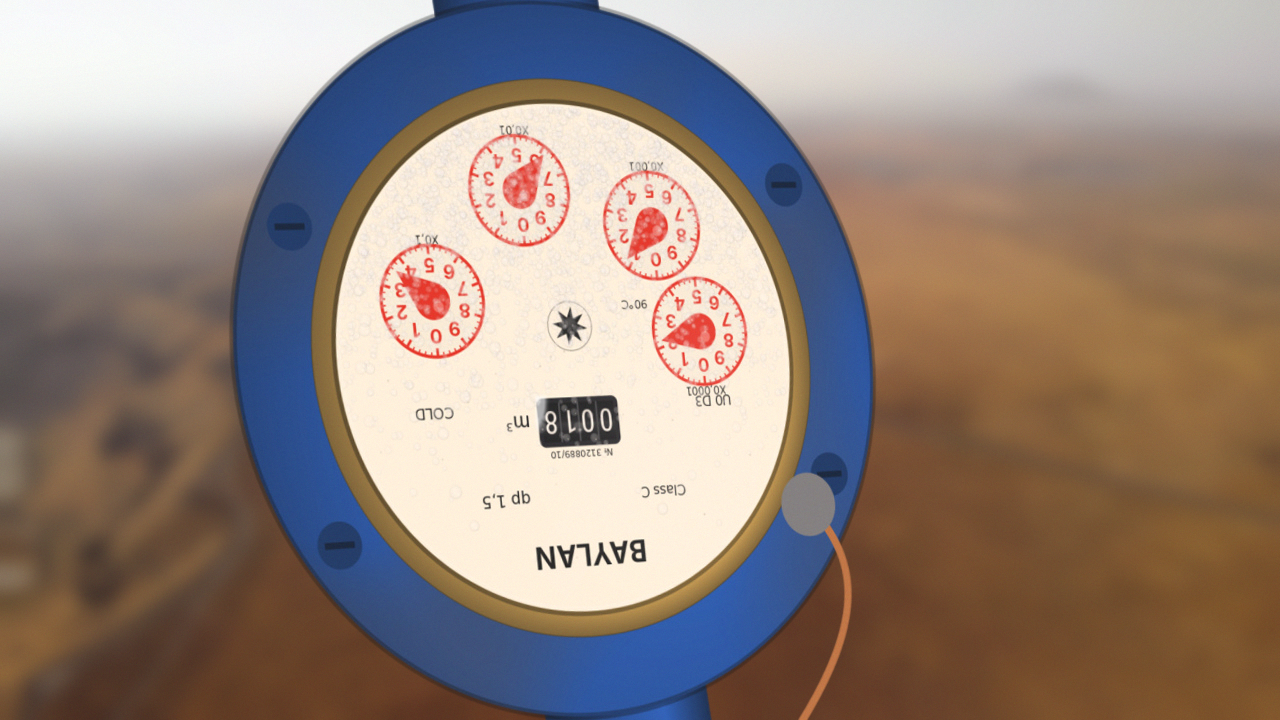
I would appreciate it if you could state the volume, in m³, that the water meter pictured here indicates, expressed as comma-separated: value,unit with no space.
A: 18.3612,m³
